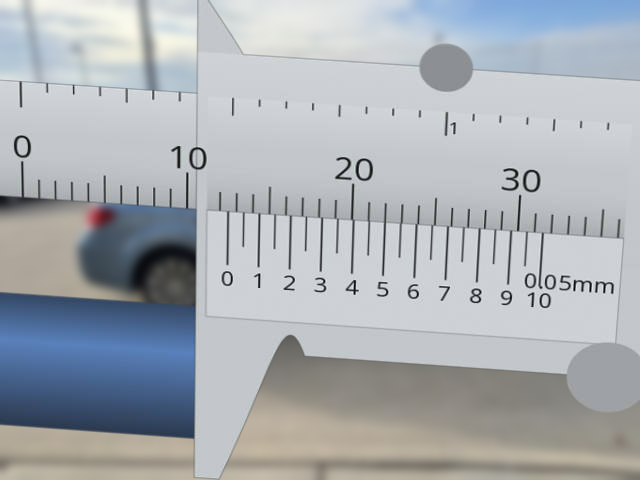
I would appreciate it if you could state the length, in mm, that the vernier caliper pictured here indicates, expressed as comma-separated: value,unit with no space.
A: 12.5,mm
